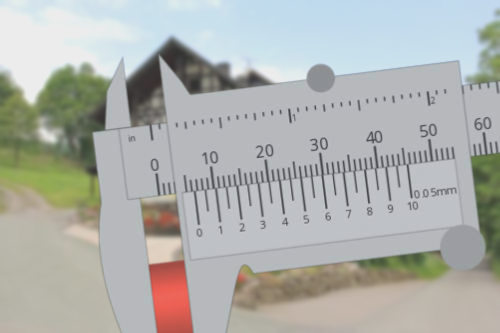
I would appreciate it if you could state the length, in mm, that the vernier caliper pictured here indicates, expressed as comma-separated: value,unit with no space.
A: 6.5,mm
